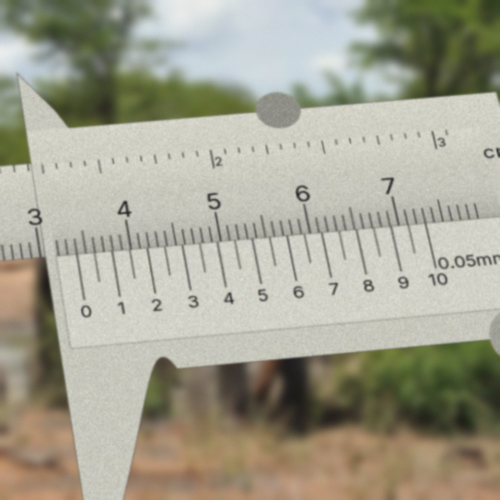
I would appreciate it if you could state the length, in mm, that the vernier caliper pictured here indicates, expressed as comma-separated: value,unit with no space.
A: 34.0,mm
